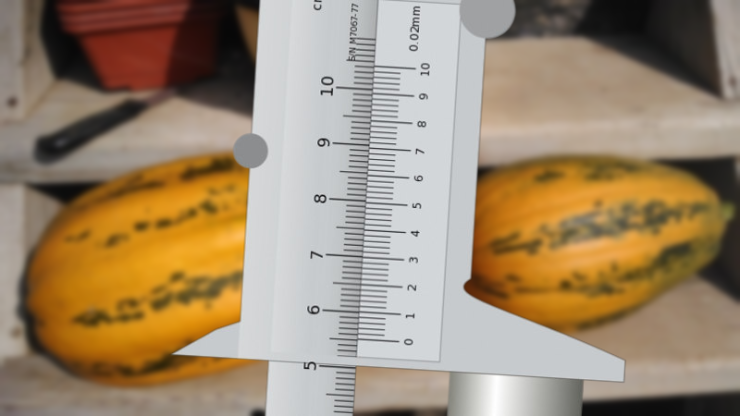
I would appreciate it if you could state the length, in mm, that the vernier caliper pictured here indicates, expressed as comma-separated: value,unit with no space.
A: 55.2,mm
